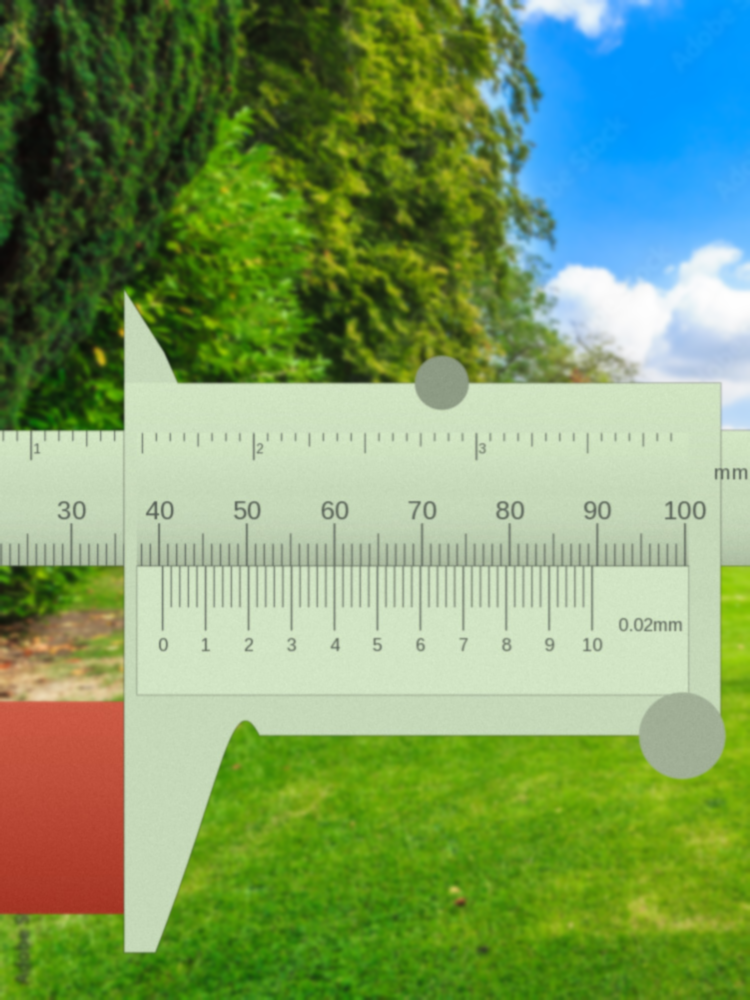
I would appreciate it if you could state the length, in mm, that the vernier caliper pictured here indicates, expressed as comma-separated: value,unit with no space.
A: 40.4,mm
